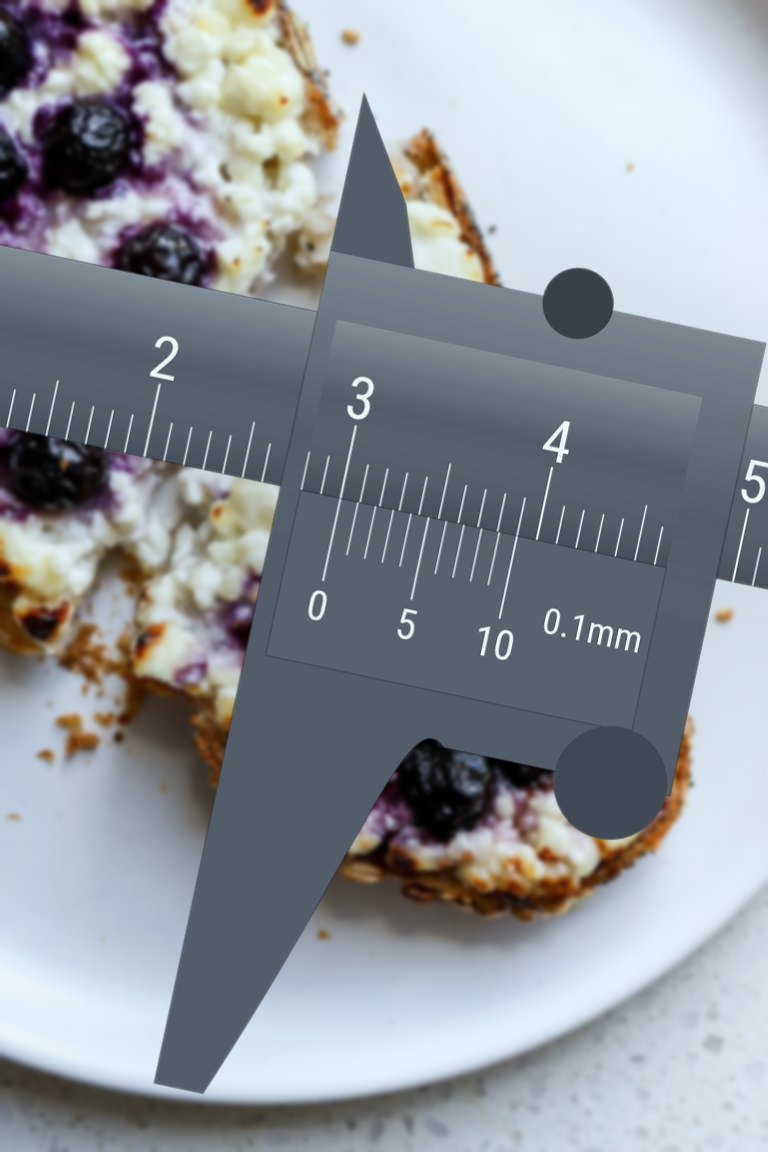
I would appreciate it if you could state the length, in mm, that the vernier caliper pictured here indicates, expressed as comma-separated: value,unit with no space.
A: 30.0,mm
